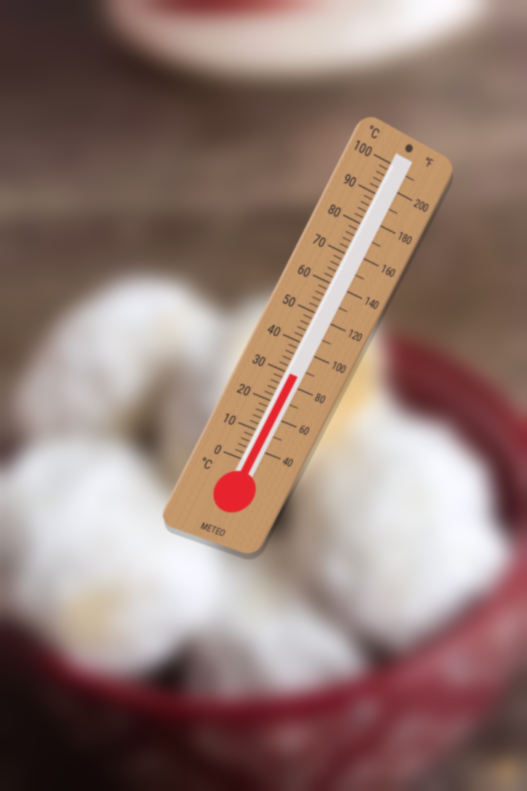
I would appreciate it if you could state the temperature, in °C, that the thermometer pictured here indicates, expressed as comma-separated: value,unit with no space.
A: 30,°C
